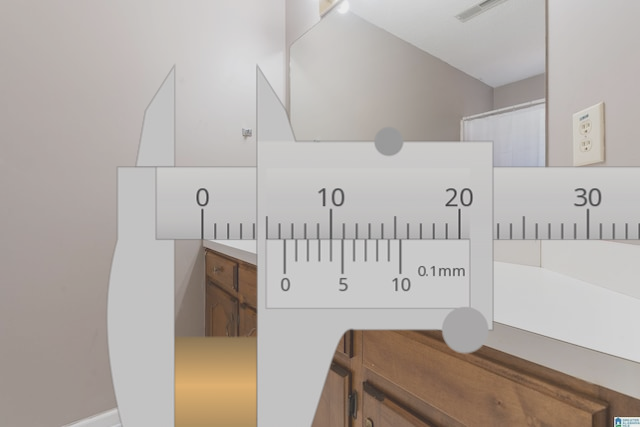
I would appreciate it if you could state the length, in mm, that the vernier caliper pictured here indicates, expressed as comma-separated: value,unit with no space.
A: 6.4,mm
